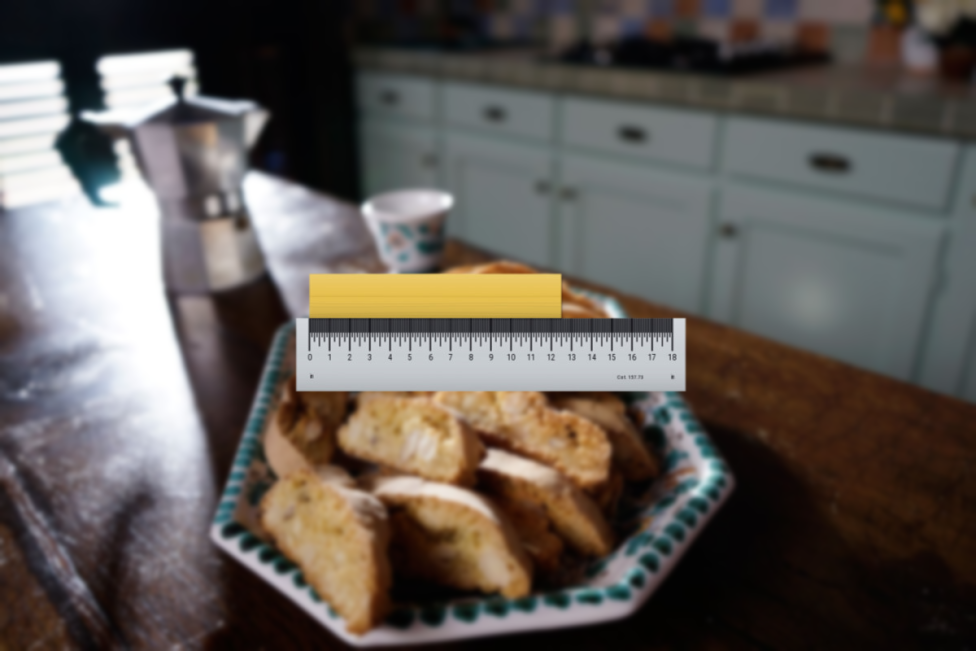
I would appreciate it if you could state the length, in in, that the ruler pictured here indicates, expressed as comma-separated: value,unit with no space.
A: 12.5,in
